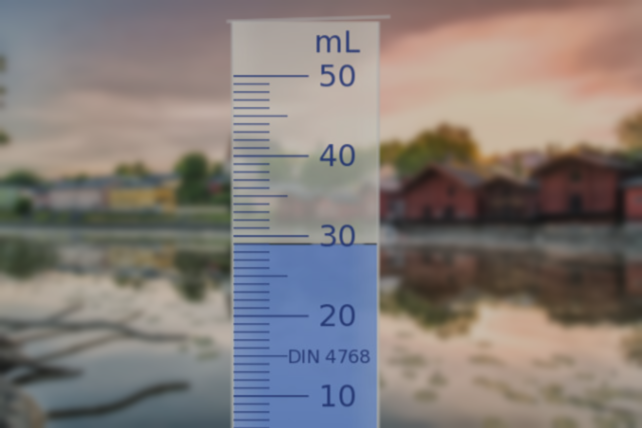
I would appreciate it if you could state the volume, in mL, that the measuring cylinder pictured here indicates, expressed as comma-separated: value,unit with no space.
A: 29,mL
